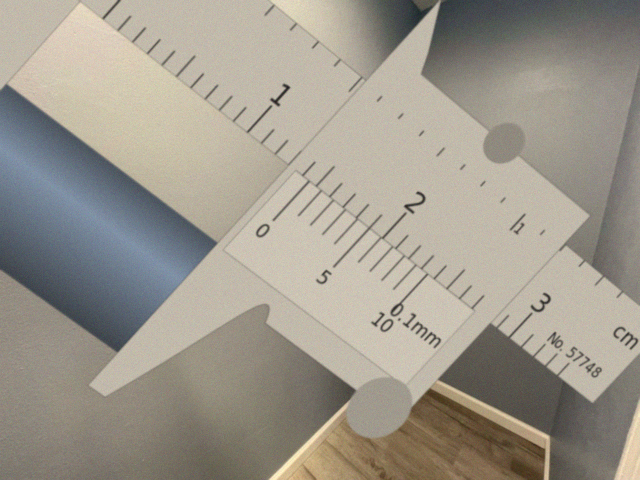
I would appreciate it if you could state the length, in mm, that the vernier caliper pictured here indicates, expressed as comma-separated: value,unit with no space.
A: 14.5,mm
